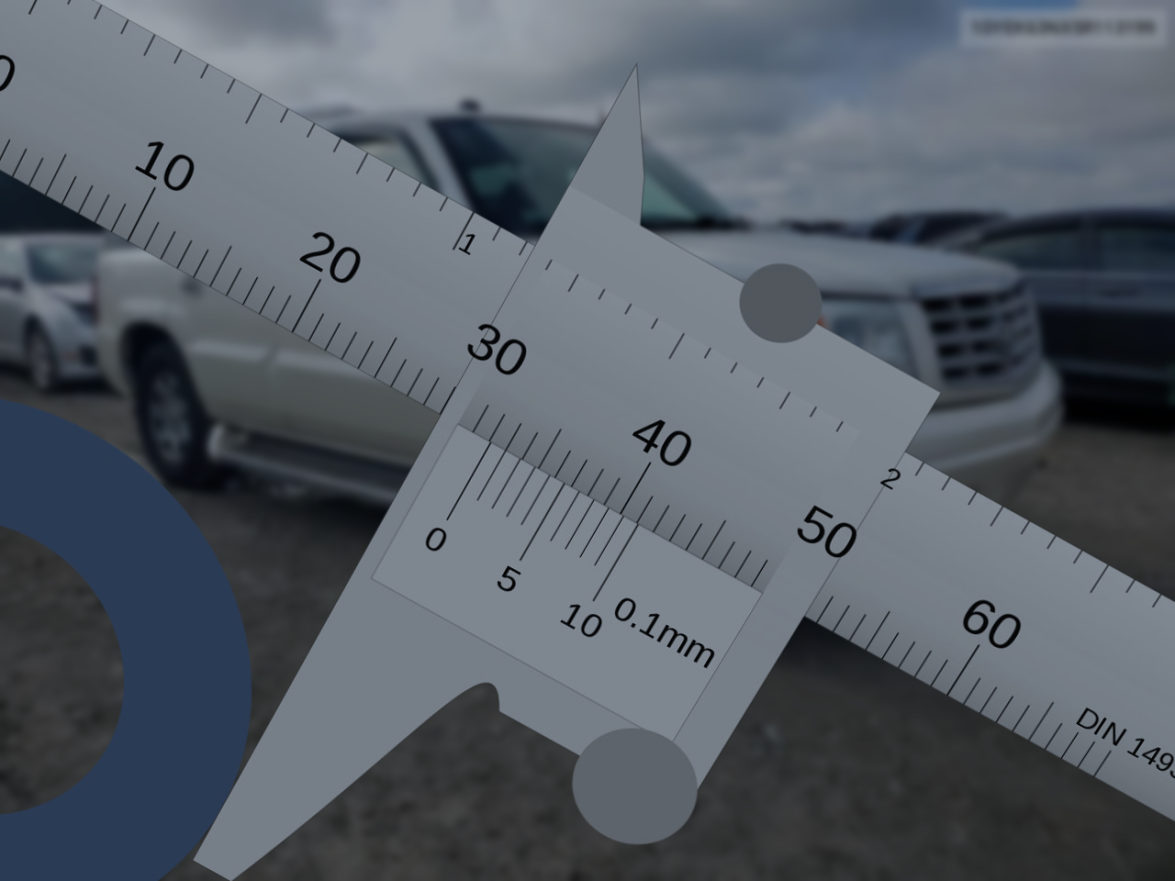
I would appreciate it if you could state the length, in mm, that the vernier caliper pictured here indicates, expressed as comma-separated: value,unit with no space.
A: 32.1,mm
